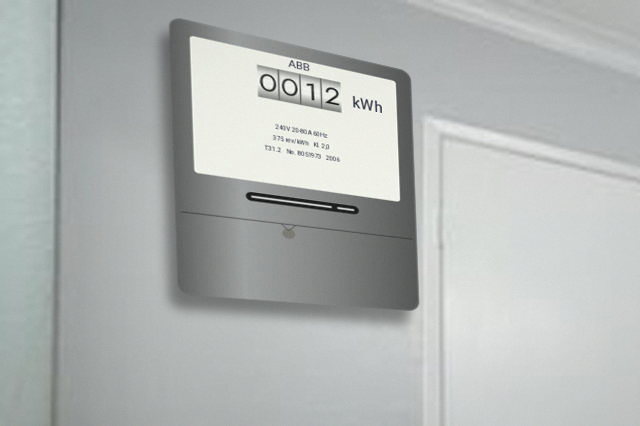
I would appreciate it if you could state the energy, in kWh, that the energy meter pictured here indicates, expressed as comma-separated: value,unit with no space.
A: 12,kWh
